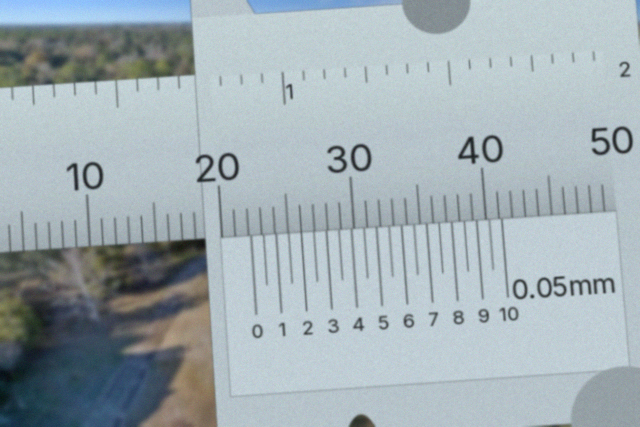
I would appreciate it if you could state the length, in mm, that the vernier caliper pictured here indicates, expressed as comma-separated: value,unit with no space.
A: 22.2,mm
